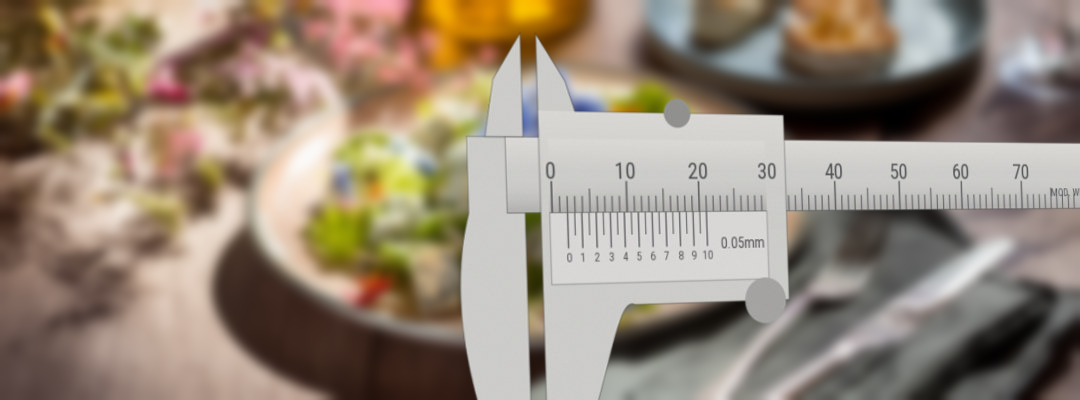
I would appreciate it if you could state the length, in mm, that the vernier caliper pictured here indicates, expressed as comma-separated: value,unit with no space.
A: 2.0,mm
